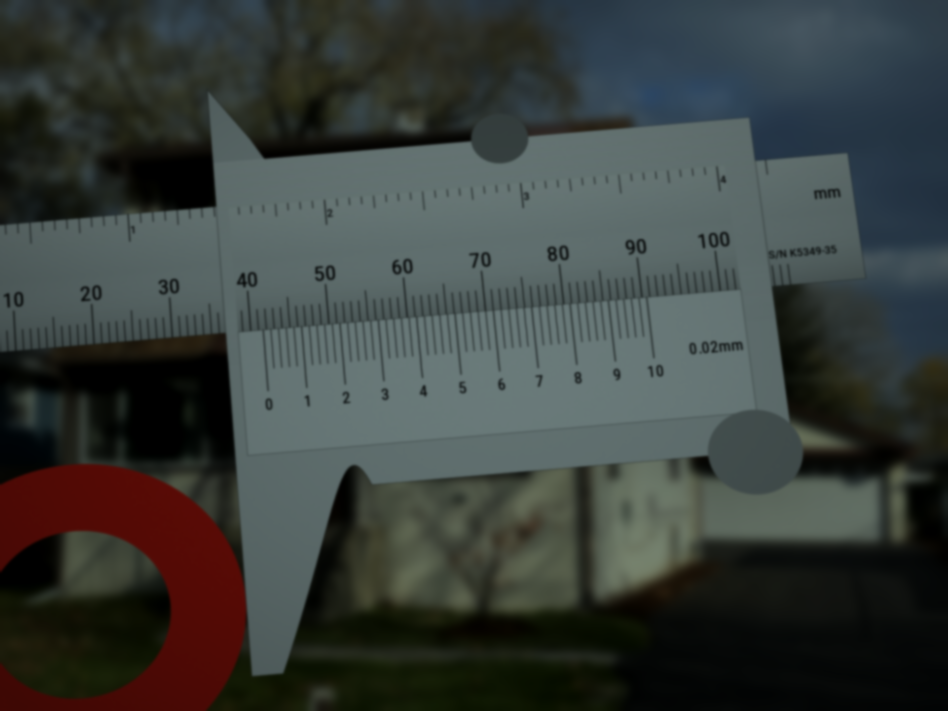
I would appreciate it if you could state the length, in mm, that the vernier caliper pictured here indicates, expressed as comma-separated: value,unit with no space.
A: 41.6,mm
